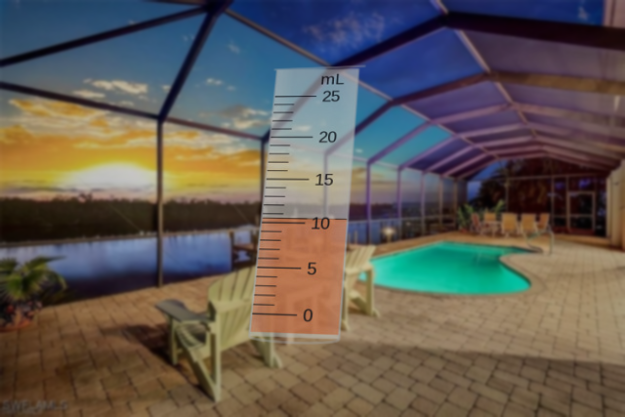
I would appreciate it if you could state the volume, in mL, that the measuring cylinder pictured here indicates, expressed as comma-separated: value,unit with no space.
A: 10.5,mL
